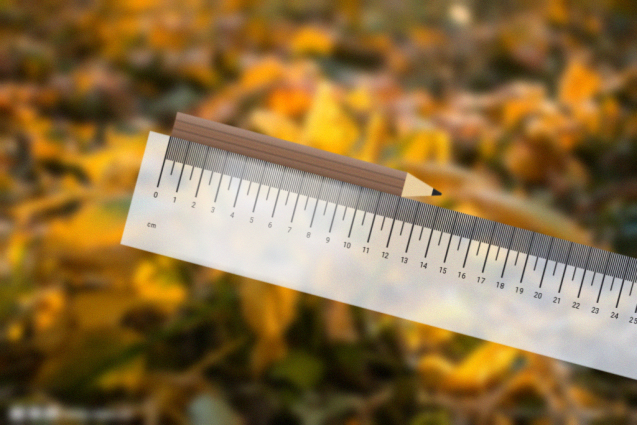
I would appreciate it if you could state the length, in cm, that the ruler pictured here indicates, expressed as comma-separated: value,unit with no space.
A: 14,cm
